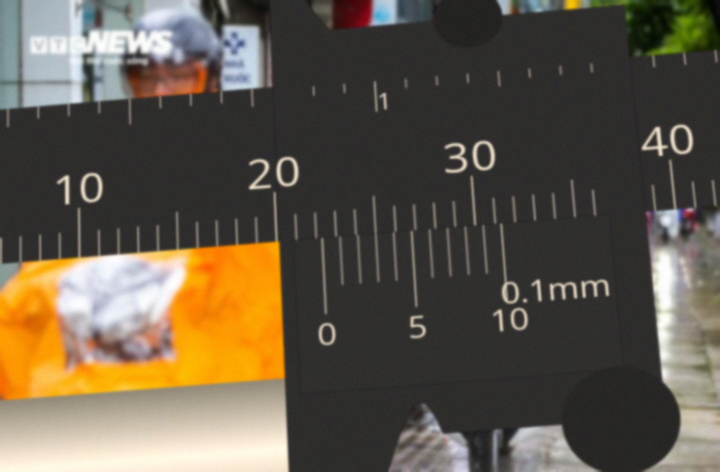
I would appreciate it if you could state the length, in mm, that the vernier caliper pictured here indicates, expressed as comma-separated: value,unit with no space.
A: 22.3,mm
